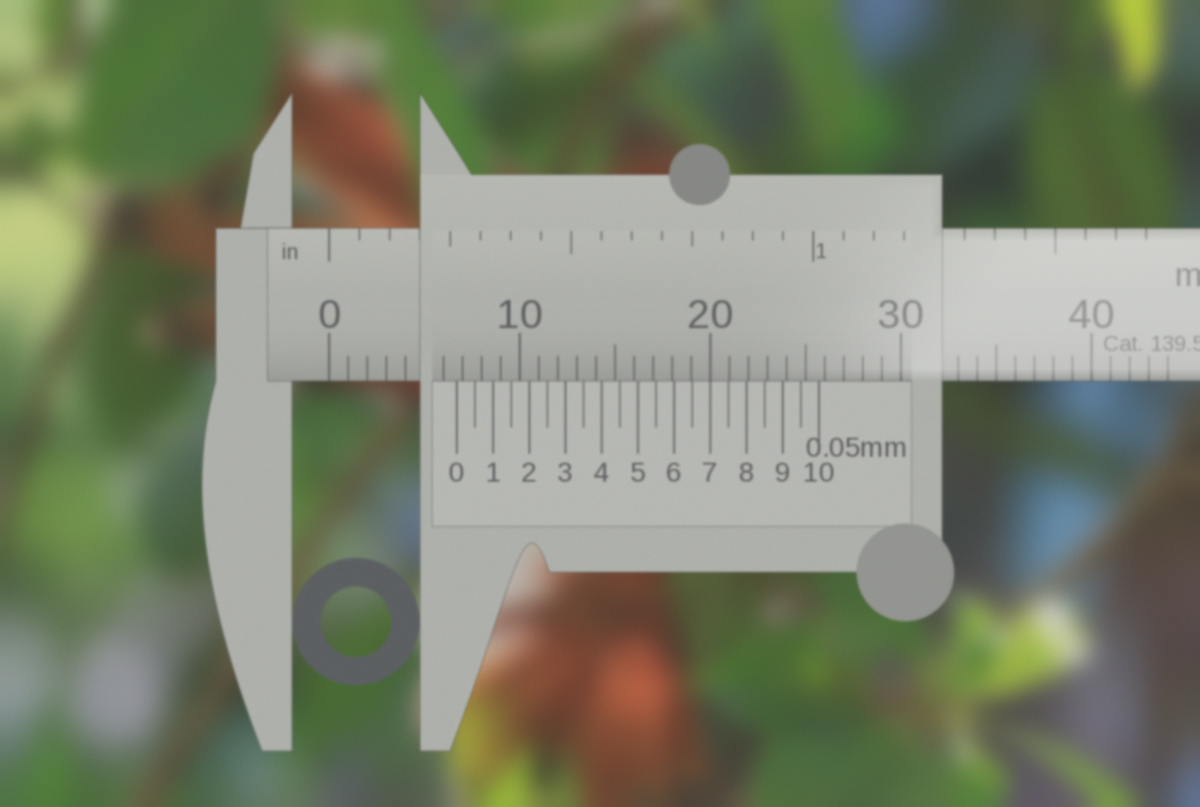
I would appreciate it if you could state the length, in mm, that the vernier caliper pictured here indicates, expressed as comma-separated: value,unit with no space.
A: 6.7,mm
